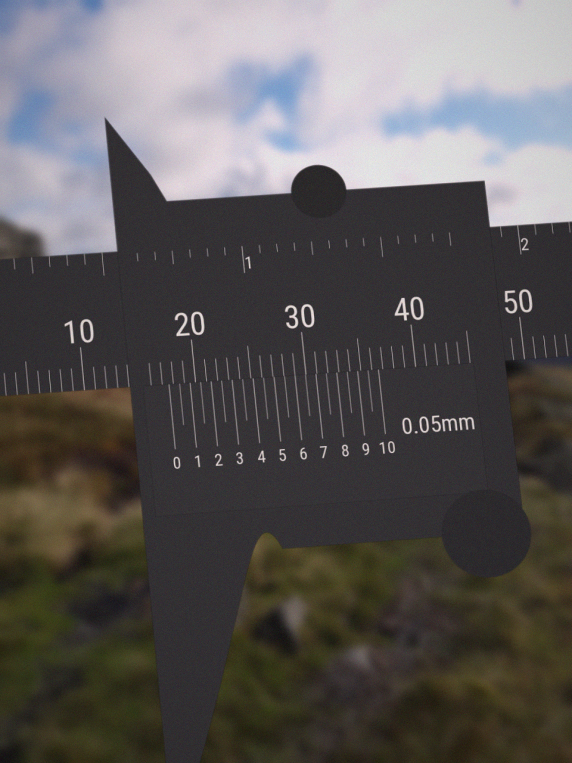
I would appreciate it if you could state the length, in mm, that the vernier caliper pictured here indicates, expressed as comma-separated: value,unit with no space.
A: 17.6,mm
